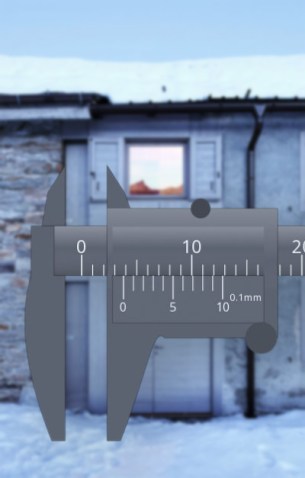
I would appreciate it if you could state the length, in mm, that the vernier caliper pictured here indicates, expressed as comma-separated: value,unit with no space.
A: 3.8,mm
